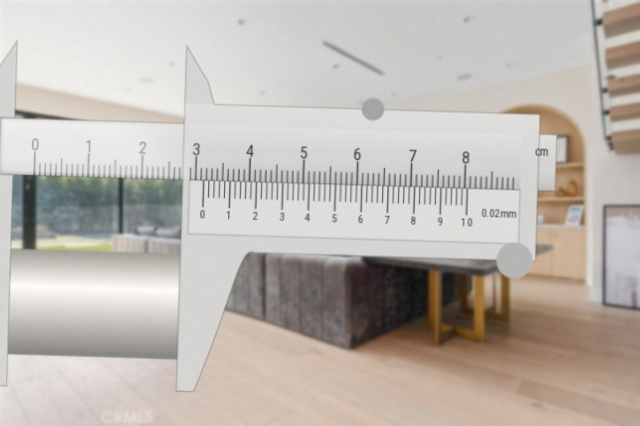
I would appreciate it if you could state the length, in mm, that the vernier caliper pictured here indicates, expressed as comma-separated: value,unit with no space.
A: 31.5,mm
